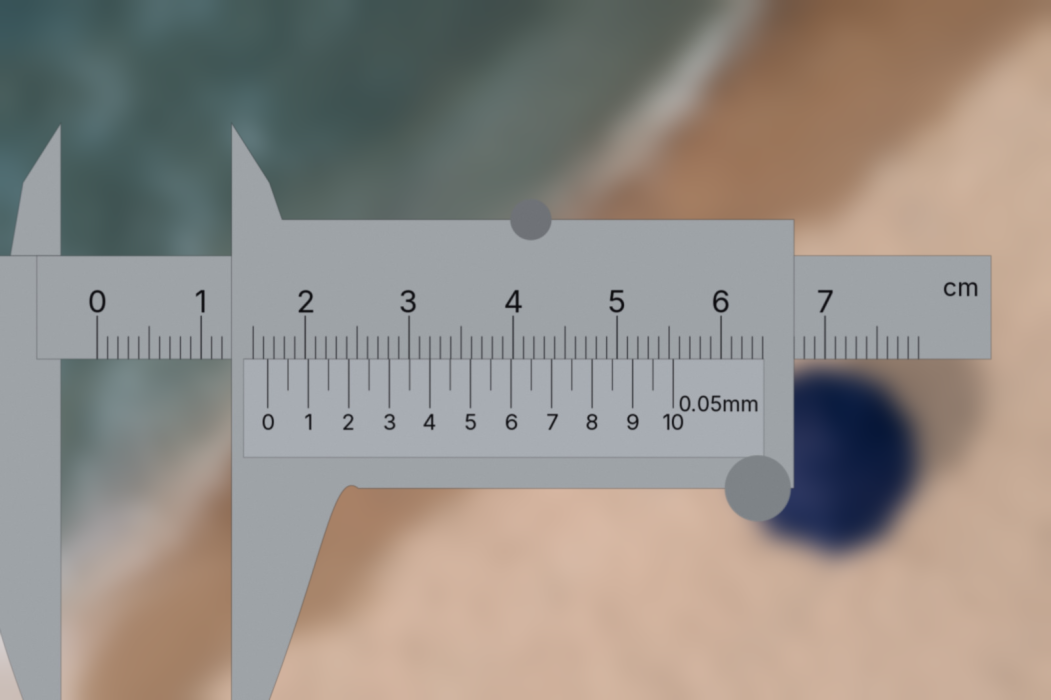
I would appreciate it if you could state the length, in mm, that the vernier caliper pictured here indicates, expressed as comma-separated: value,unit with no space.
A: 16.4,mm
